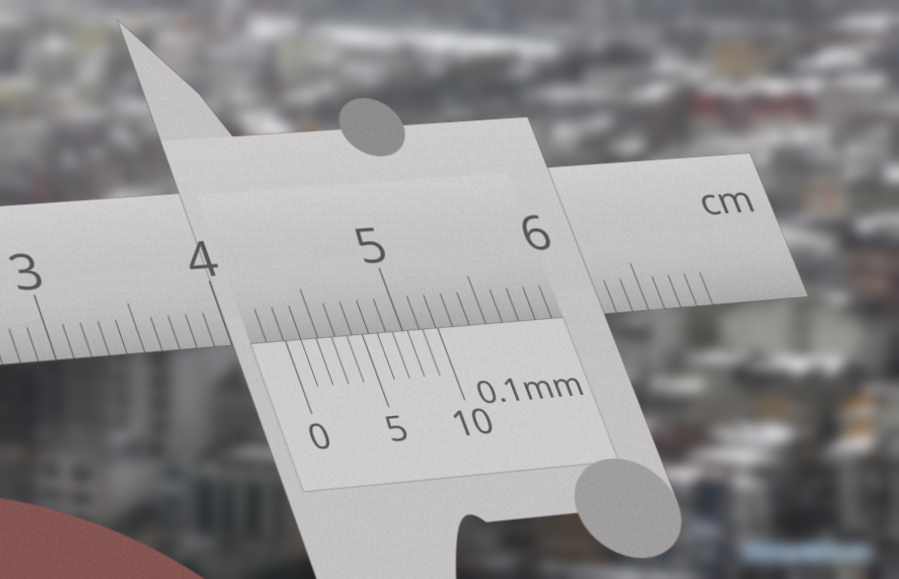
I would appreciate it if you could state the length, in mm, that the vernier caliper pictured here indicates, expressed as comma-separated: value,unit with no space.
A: 43.1,mm
